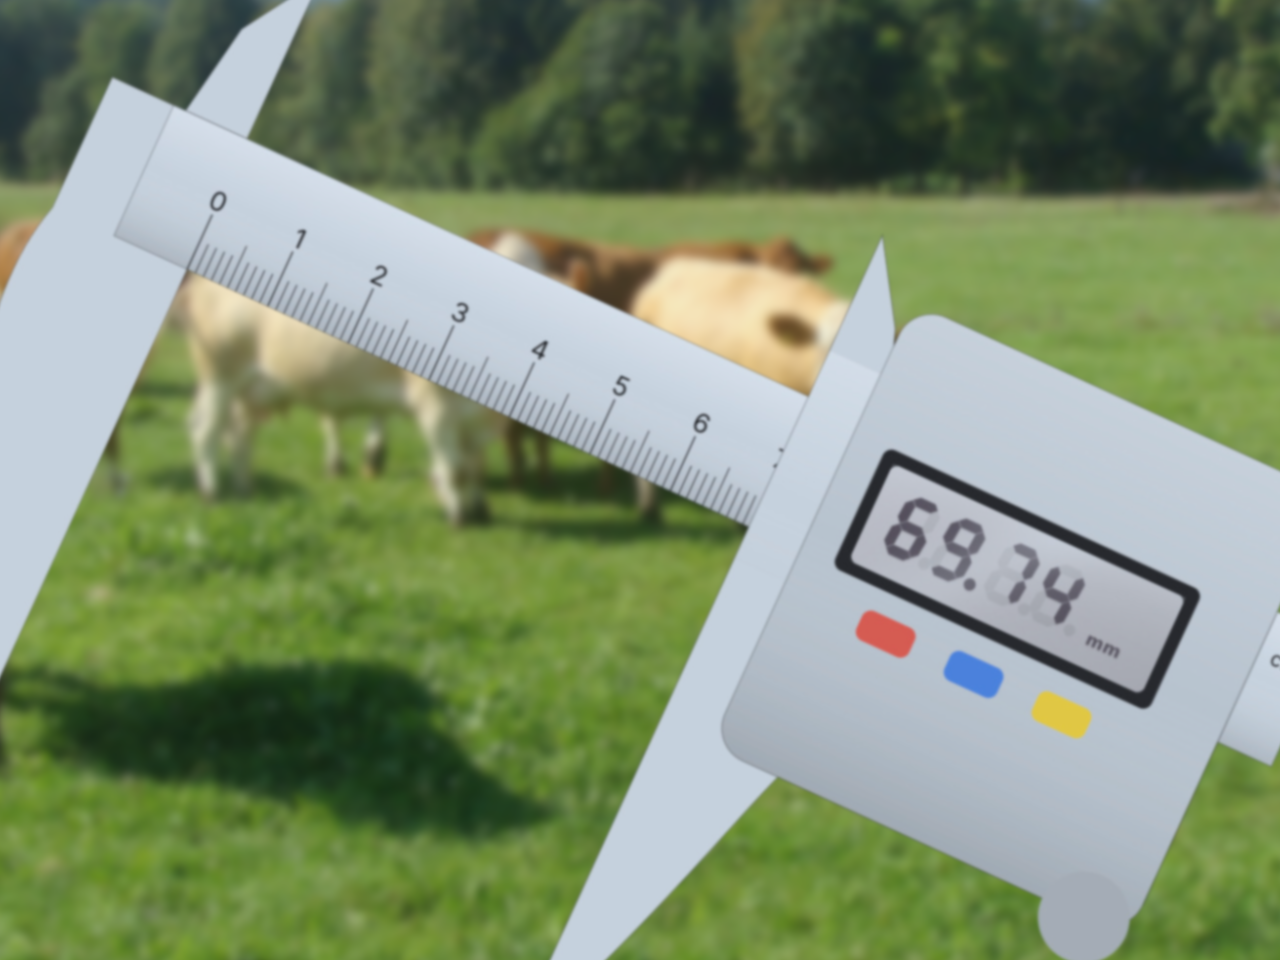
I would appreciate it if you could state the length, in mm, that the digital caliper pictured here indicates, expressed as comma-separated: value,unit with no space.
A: 69.74,mm
